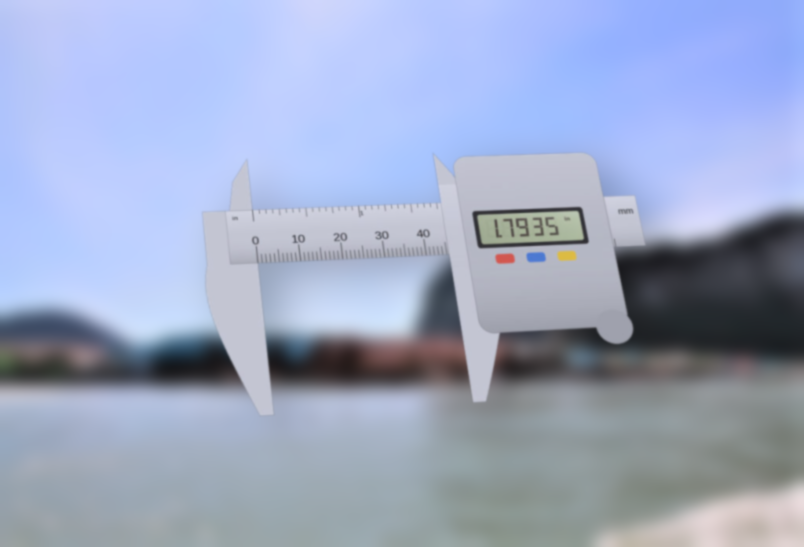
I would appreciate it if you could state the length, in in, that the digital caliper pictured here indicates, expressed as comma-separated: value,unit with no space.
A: 1.7935,in
